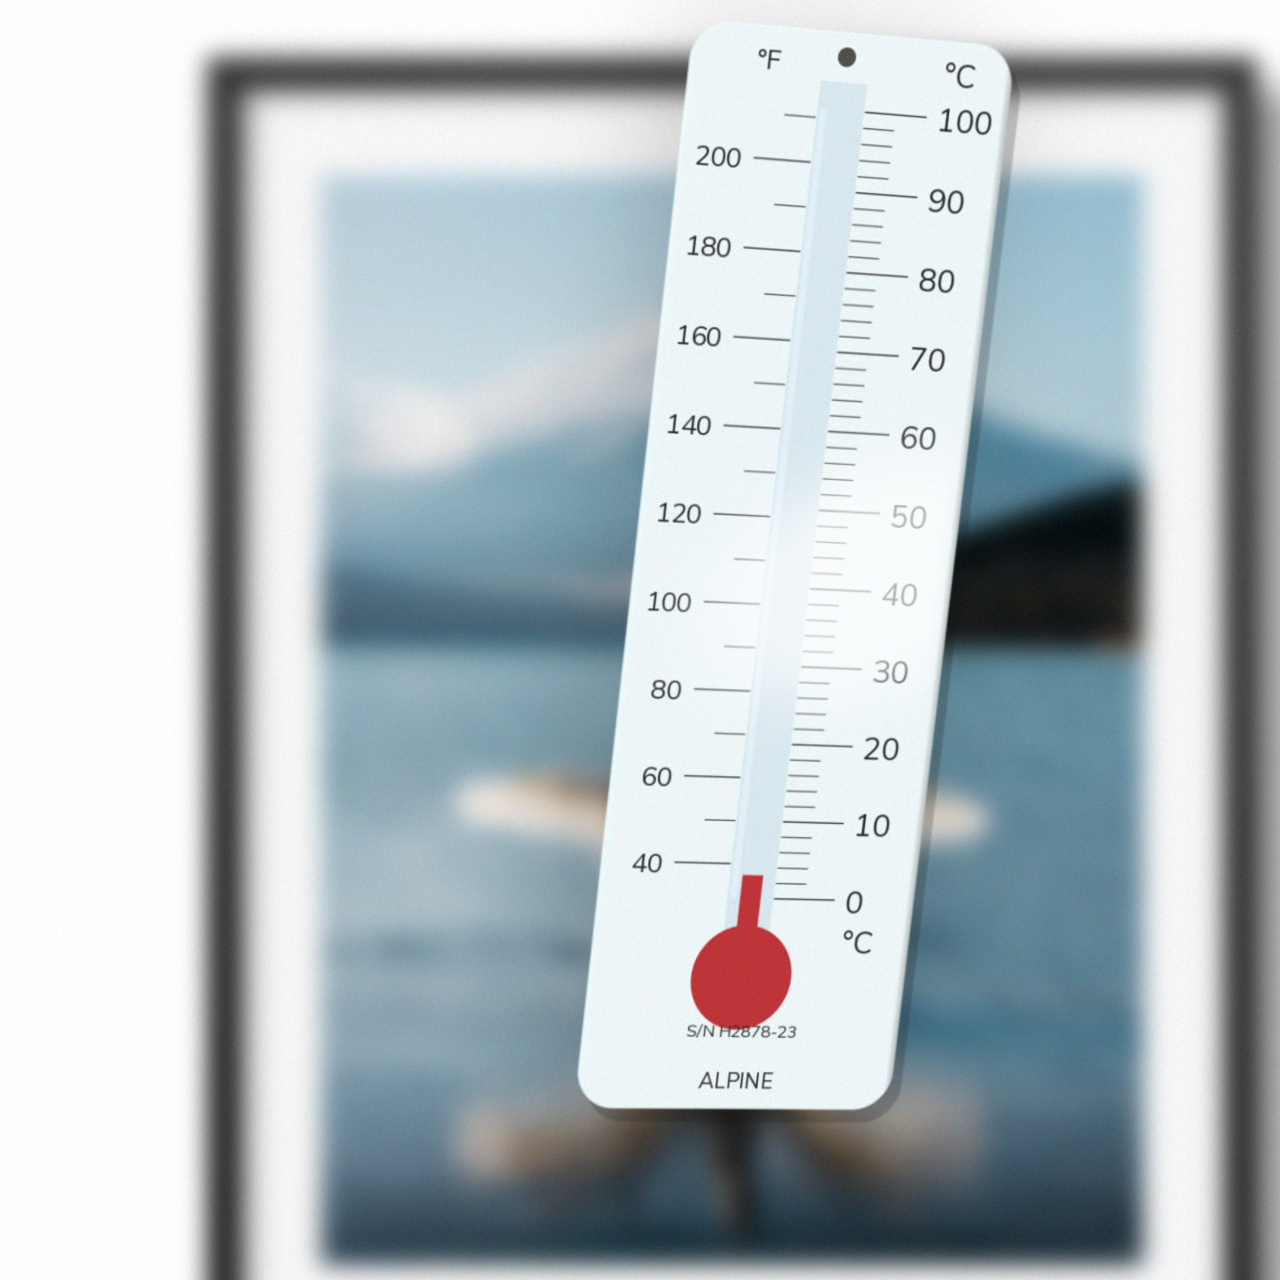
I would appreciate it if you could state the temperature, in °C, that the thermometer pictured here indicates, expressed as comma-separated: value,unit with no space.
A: 3,°C
